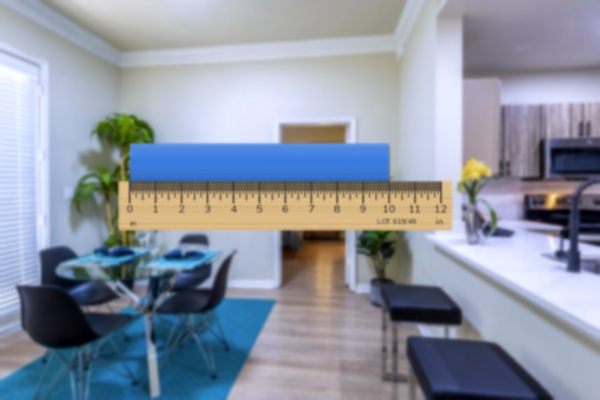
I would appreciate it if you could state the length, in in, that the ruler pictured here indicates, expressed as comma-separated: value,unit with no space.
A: 10,in
